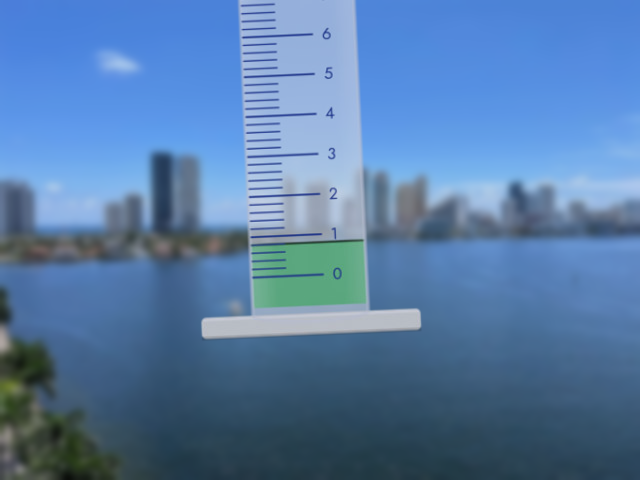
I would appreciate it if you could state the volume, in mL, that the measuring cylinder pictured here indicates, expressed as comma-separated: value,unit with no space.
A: 0.8,mL
